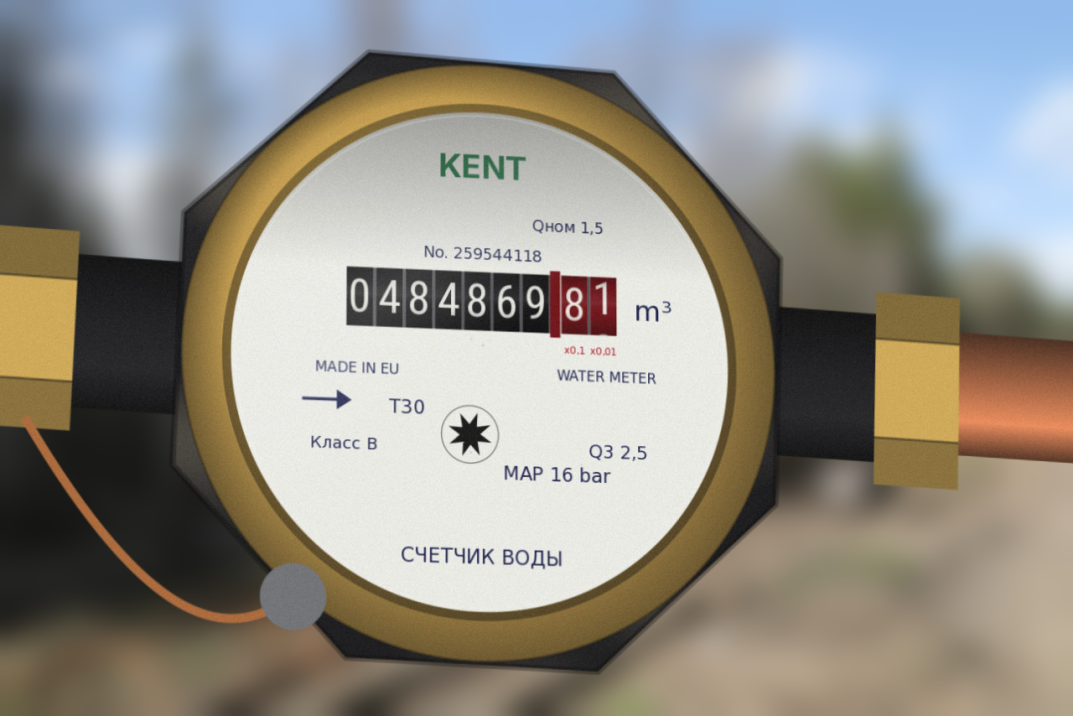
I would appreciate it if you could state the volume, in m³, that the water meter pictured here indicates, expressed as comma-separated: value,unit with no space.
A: 484869.81,m³
